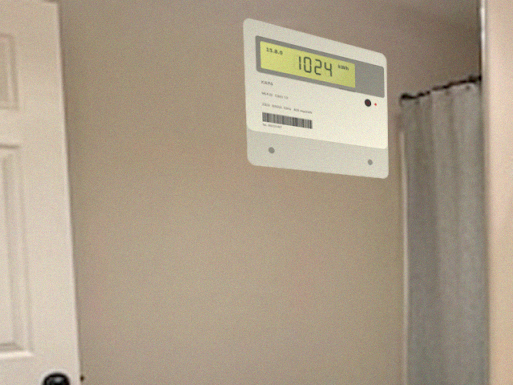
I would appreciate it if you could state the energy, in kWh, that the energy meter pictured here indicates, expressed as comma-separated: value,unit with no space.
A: 1024,kWh
